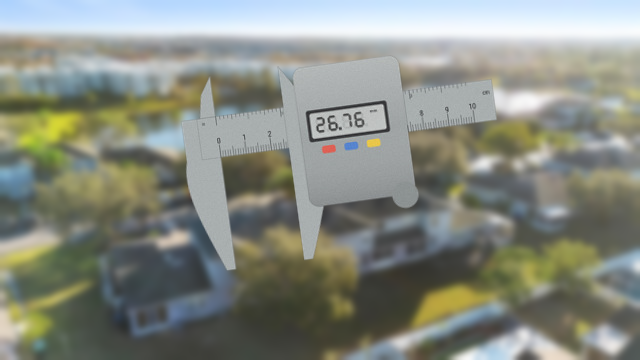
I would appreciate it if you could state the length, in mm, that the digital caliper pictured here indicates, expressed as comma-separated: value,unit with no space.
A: 26.76,mm
